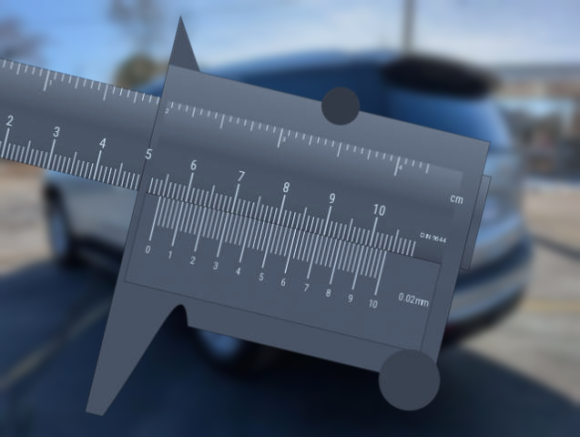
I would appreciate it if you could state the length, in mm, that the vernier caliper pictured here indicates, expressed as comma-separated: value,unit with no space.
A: 54.5,mm
